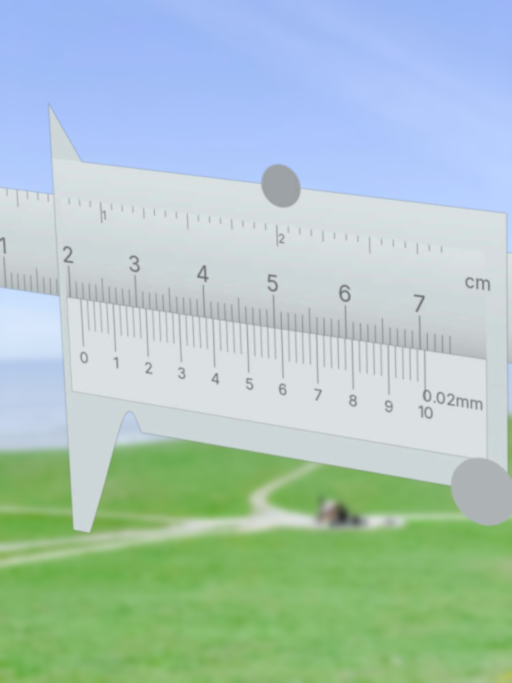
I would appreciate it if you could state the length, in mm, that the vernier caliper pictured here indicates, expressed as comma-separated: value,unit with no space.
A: 21.6,mm
